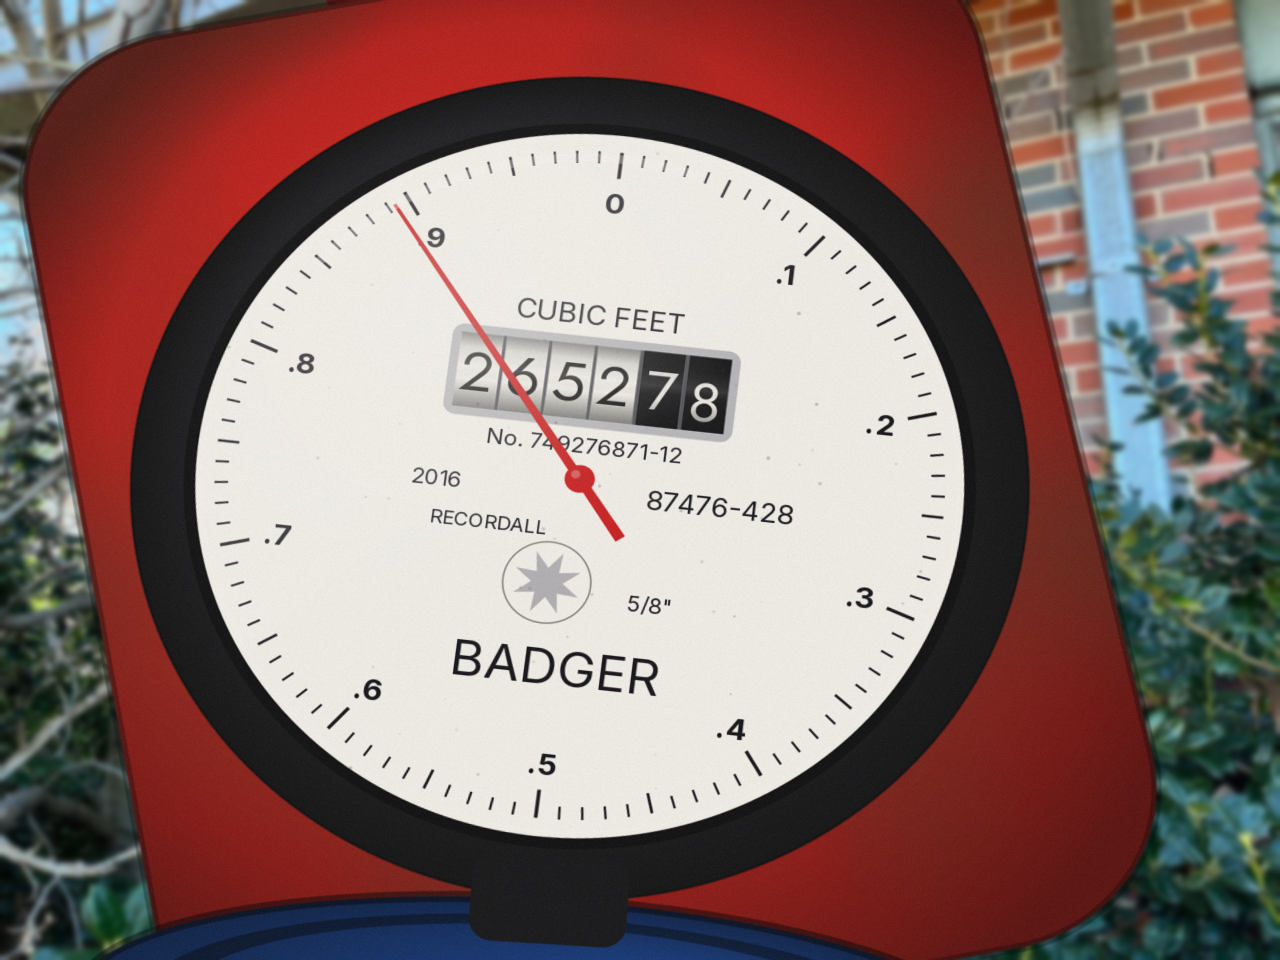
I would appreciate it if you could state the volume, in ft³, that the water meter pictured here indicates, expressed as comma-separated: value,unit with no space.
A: 265277.89,ft³
